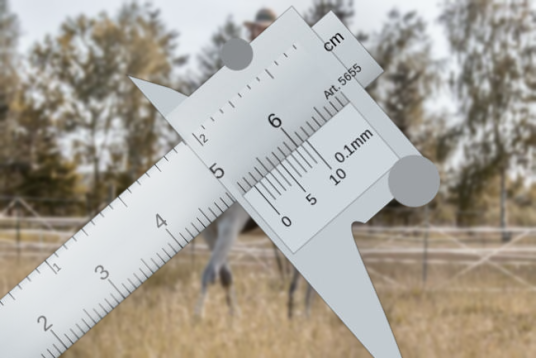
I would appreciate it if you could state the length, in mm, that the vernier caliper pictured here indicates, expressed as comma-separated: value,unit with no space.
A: 52.4,mm
